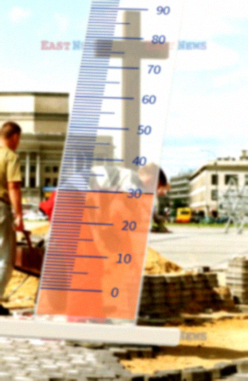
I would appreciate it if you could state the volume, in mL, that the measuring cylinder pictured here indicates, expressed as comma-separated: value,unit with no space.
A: 30,mL
